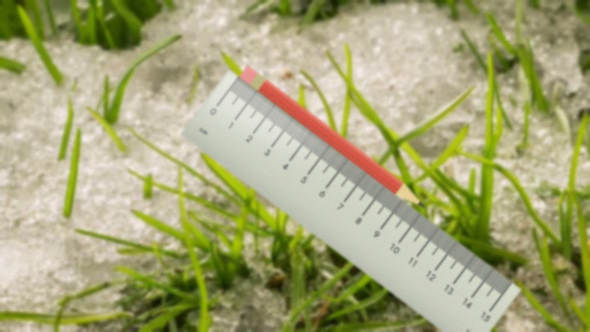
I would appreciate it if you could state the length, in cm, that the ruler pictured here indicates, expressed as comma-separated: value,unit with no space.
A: 10,cm
